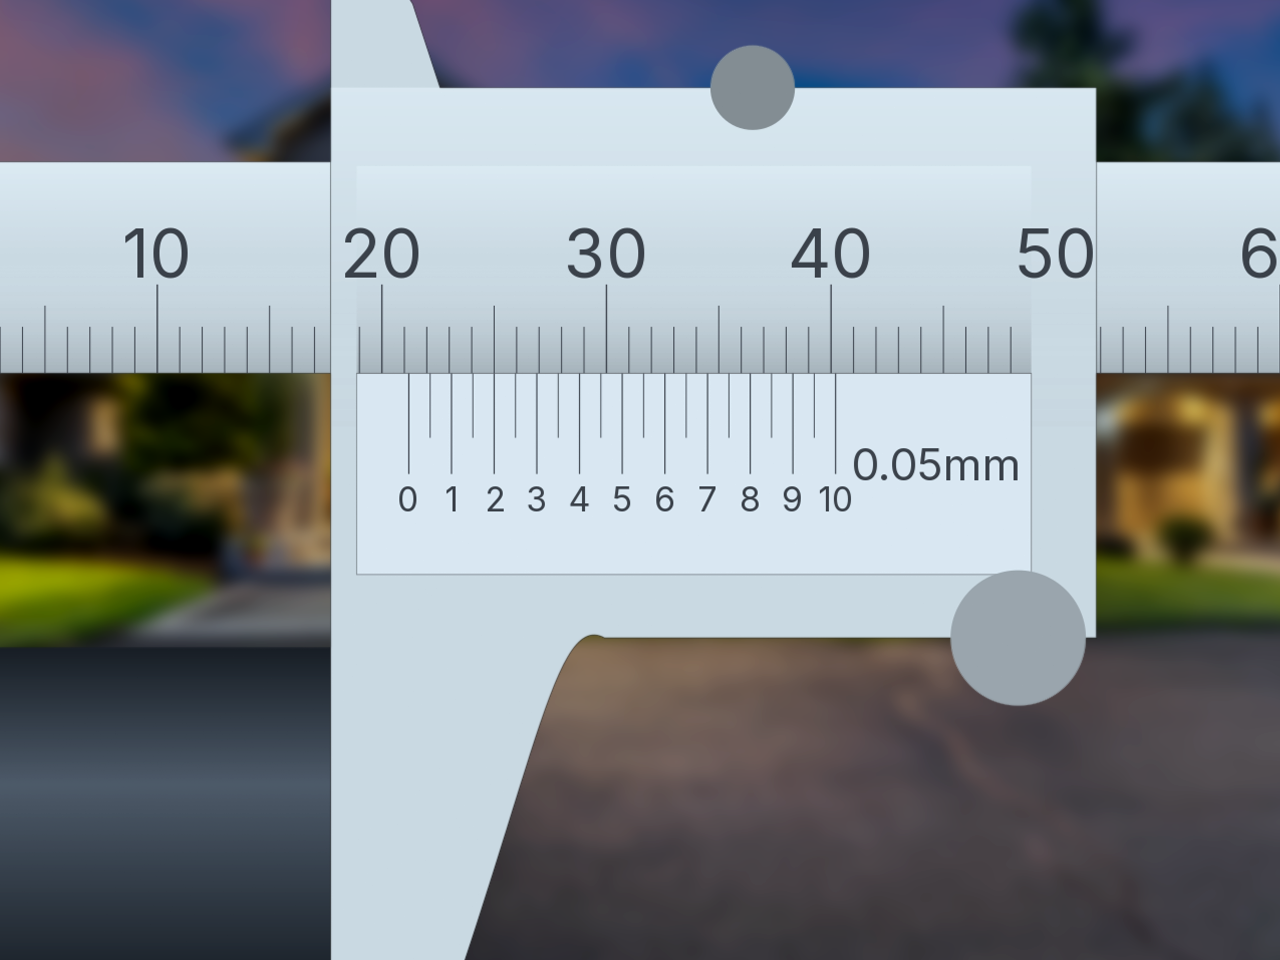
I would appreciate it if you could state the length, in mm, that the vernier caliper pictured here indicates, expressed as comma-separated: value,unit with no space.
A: 21.2,mm
